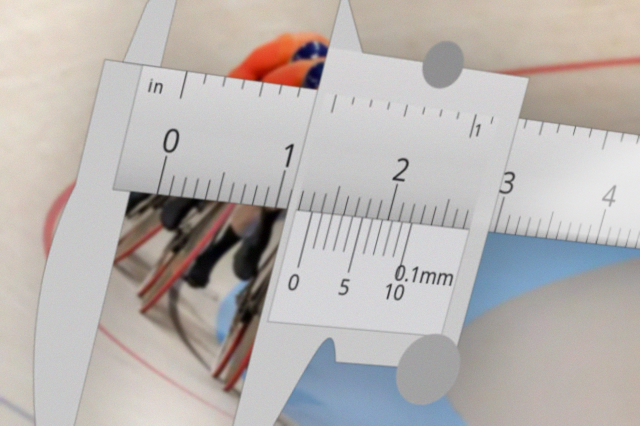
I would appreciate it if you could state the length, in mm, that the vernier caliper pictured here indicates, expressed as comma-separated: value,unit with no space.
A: 13.2,mm
